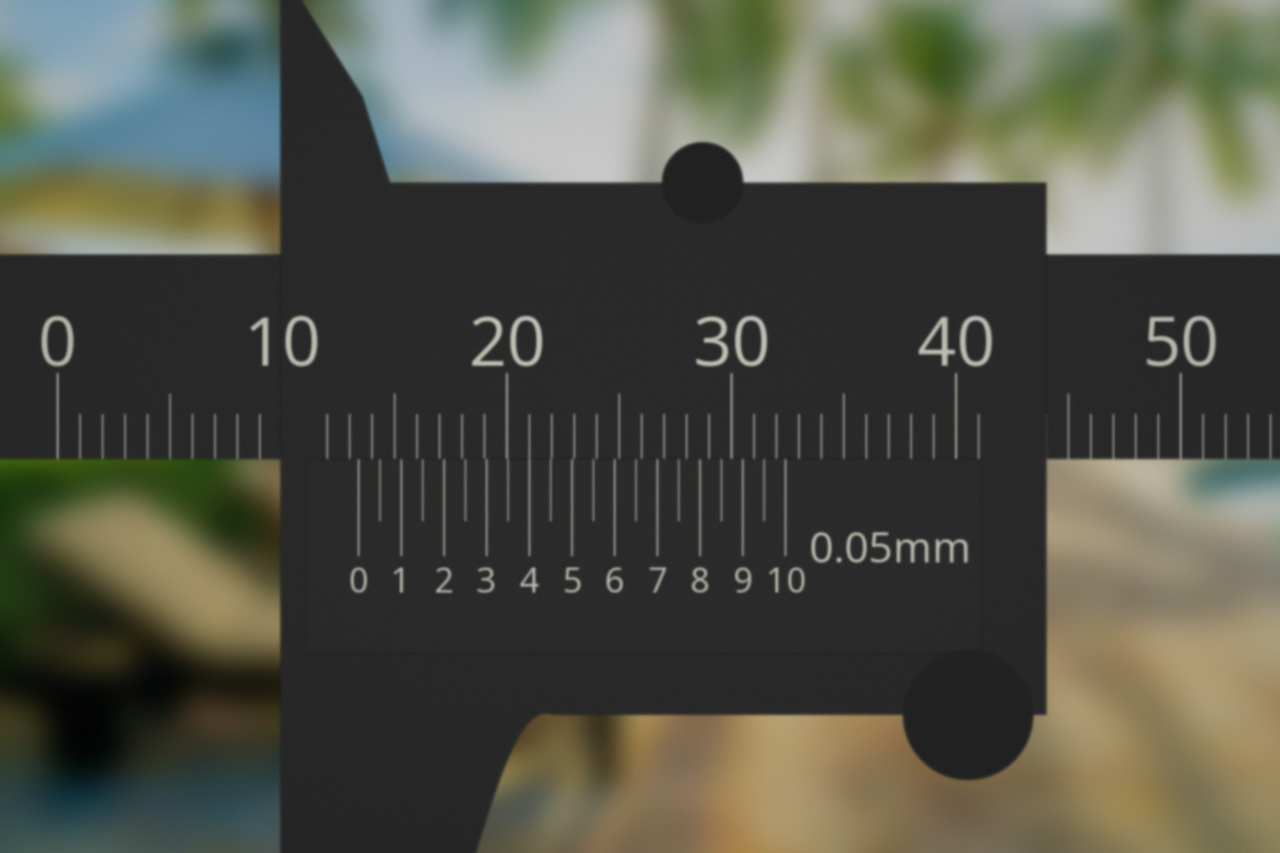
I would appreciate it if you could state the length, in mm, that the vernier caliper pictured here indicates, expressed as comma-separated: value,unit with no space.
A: 13.4,mm
